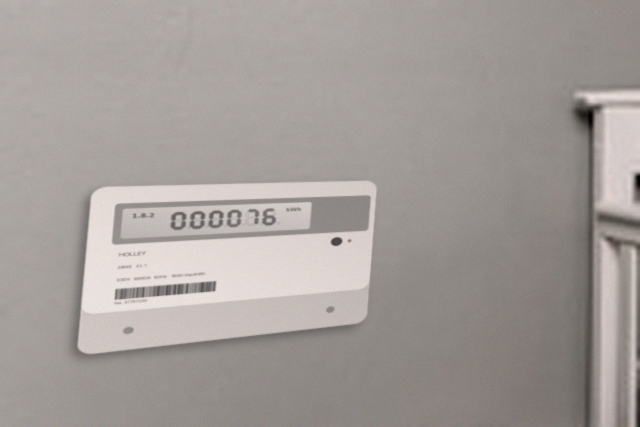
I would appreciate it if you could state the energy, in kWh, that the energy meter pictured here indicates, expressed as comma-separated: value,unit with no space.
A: 76,kWh
